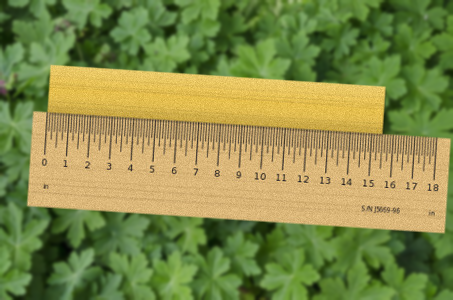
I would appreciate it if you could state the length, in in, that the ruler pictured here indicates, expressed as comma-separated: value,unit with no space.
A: 15.5,in
